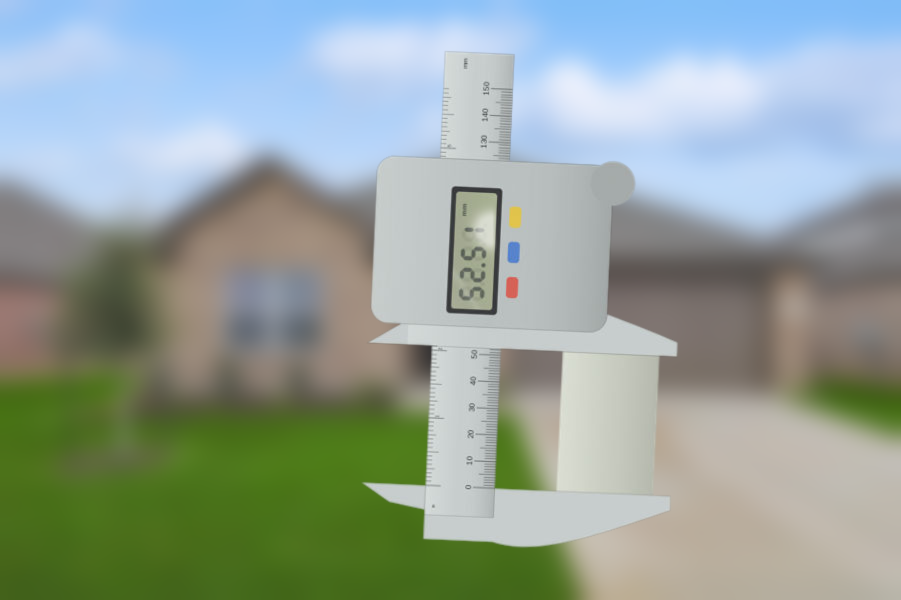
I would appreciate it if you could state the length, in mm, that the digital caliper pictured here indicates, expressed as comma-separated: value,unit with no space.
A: 52.51,mm
